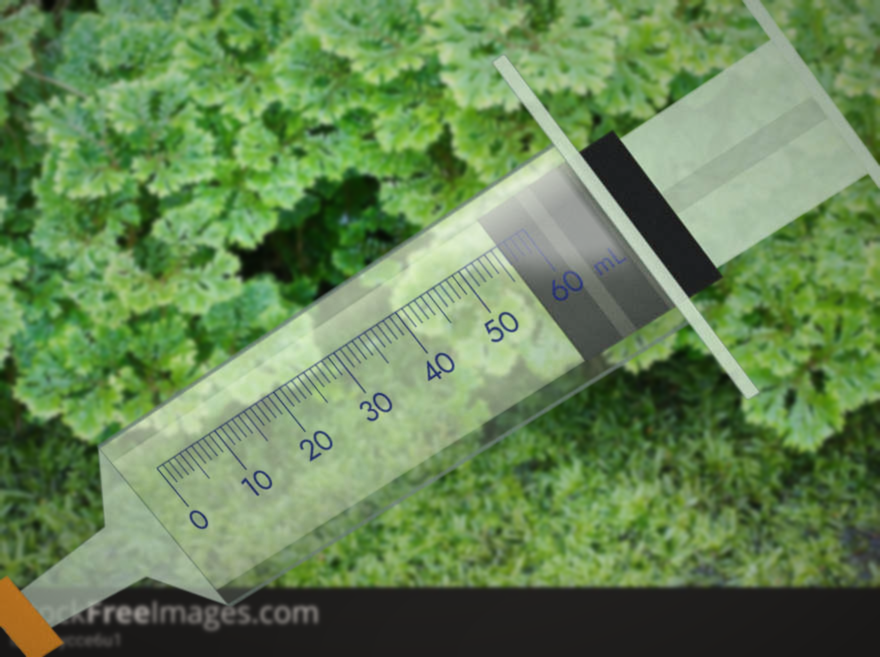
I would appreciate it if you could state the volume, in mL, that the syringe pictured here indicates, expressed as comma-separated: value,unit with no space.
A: 56,mL
